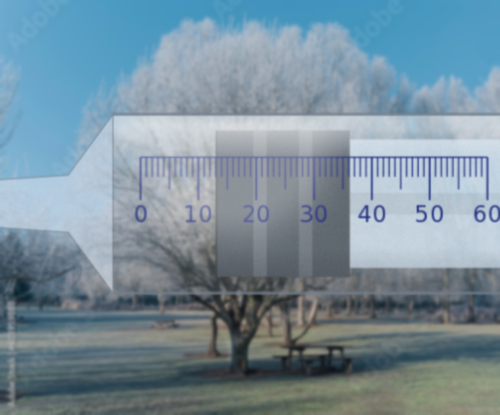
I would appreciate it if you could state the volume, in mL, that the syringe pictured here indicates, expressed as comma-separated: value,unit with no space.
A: 13,mL
